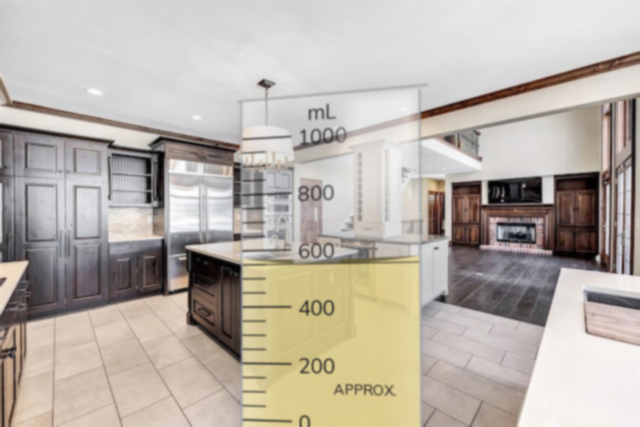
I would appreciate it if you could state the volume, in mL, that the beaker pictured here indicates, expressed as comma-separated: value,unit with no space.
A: 550,mL
